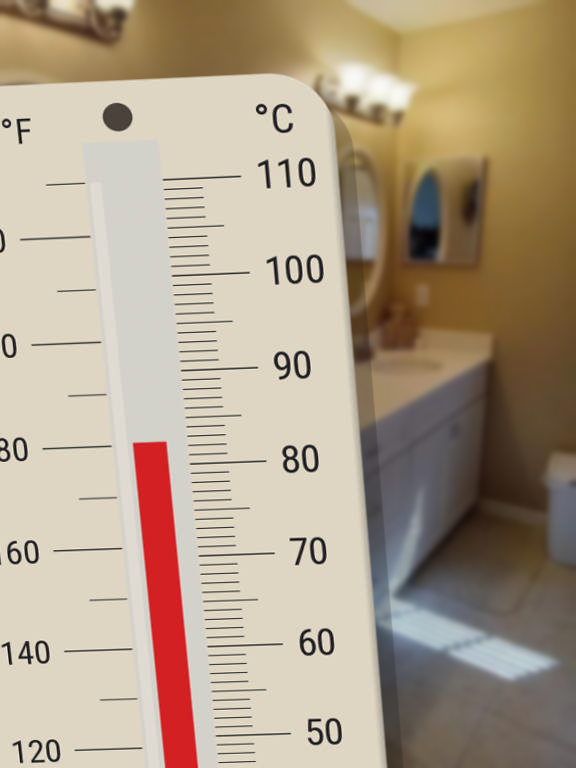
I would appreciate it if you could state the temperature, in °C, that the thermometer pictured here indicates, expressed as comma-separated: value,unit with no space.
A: 82.5,°C
